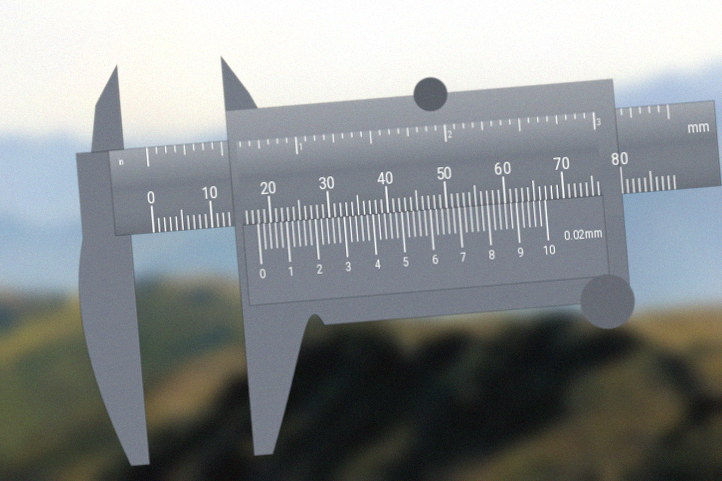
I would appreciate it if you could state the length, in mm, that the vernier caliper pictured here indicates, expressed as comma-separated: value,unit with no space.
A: 17.8,mm
